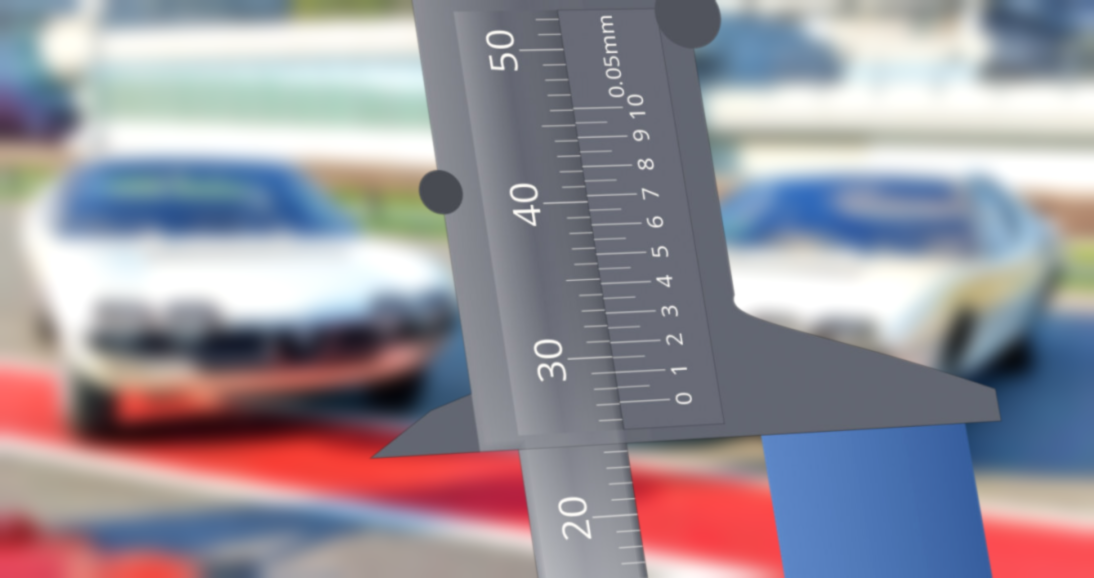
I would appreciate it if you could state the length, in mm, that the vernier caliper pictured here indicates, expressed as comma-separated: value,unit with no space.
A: 27.1,mm
